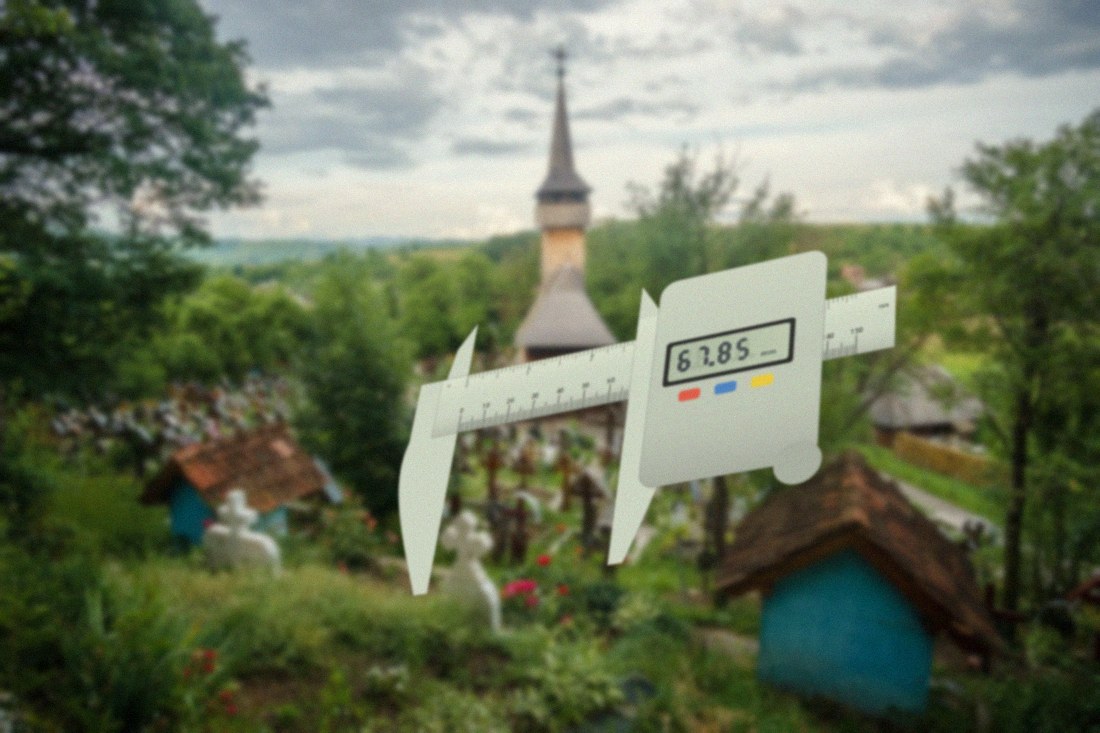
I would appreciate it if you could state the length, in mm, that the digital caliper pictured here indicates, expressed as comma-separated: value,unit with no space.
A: 67.85,mm
